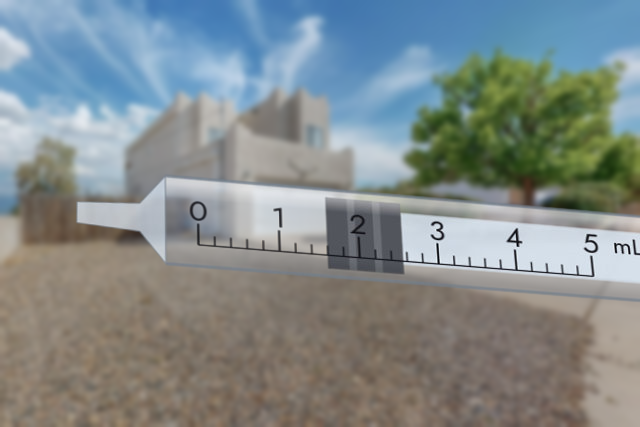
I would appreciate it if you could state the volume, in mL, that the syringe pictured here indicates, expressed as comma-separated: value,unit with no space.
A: 1.6,mL
